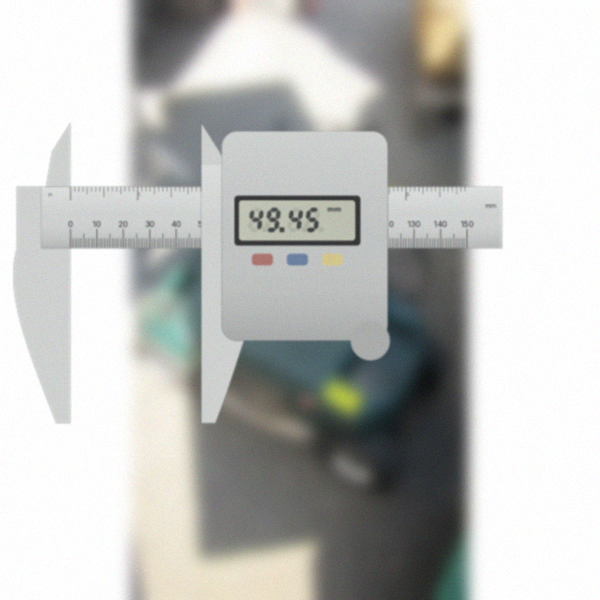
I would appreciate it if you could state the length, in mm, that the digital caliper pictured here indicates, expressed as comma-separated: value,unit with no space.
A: 49.45,mm
